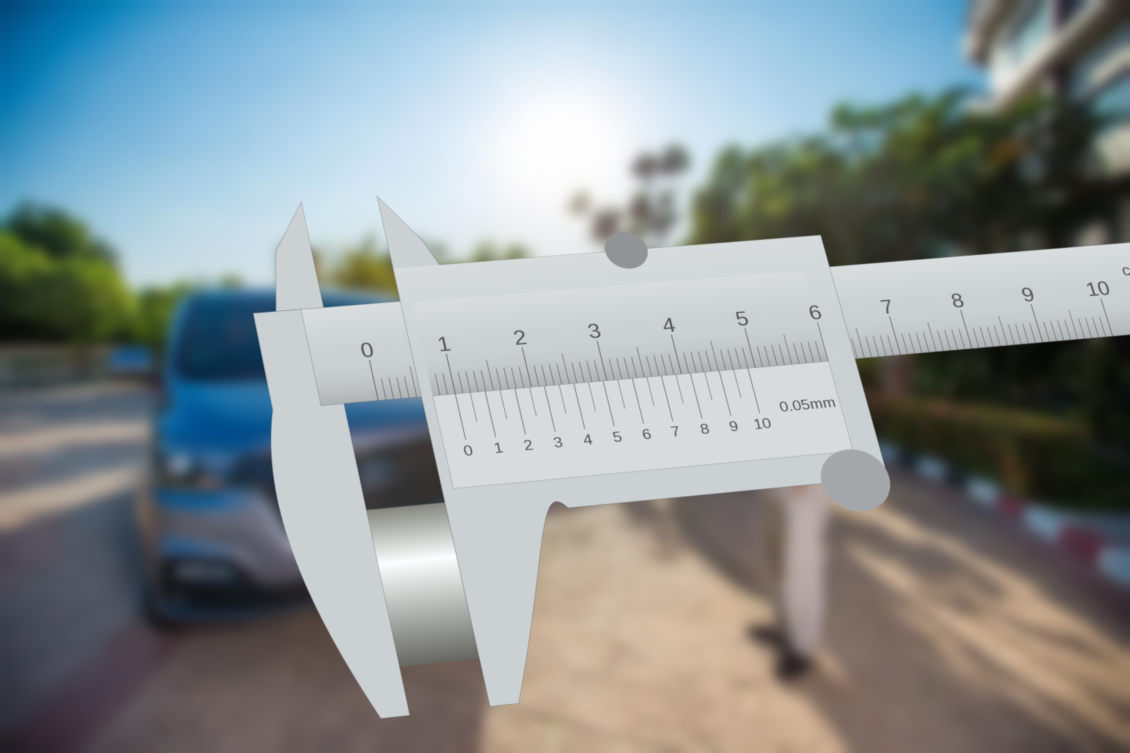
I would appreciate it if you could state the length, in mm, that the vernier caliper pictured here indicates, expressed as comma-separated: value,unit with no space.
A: 10.0,mm
